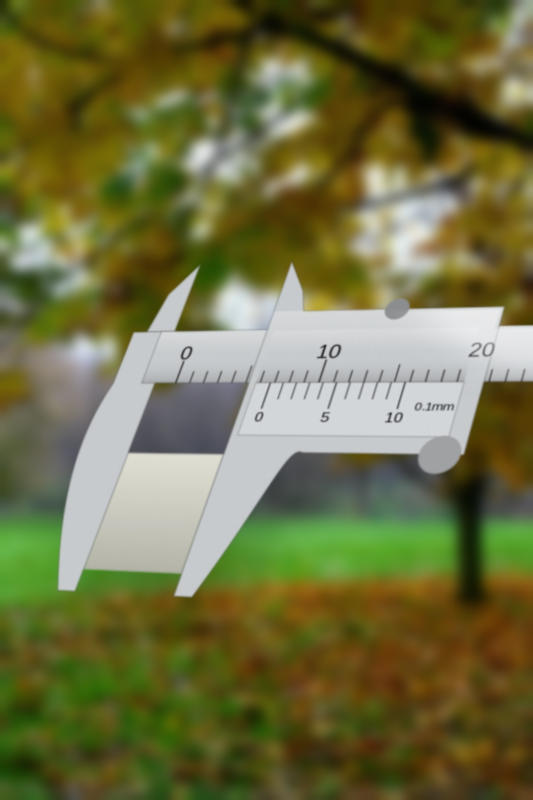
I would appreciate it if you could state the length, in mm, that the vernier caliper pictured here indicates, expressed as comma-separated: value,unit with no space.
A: 6.7,mm
